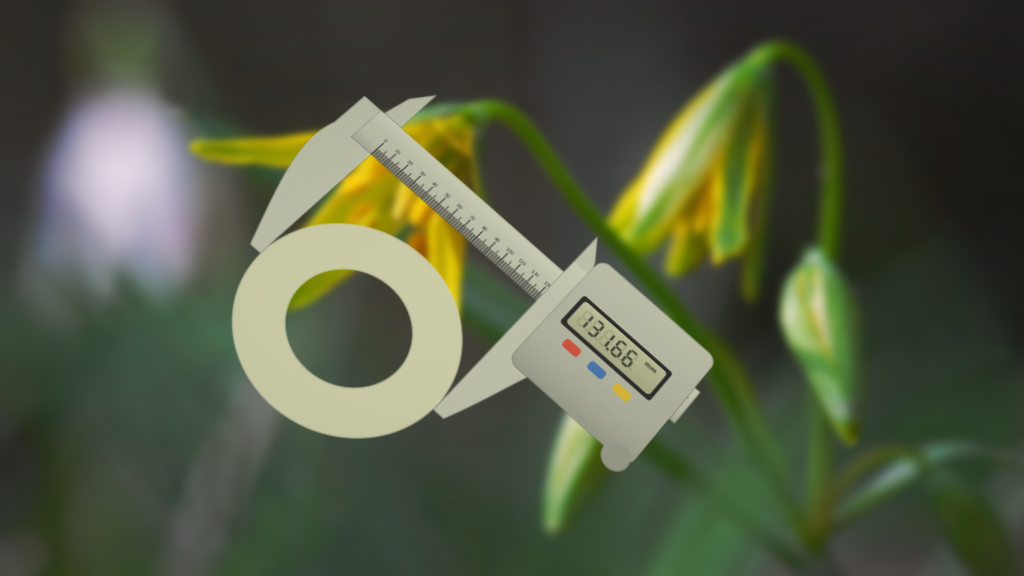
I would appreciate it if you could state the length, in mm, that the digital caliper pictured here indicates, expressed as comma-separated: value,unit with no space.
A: 131.66,mm
